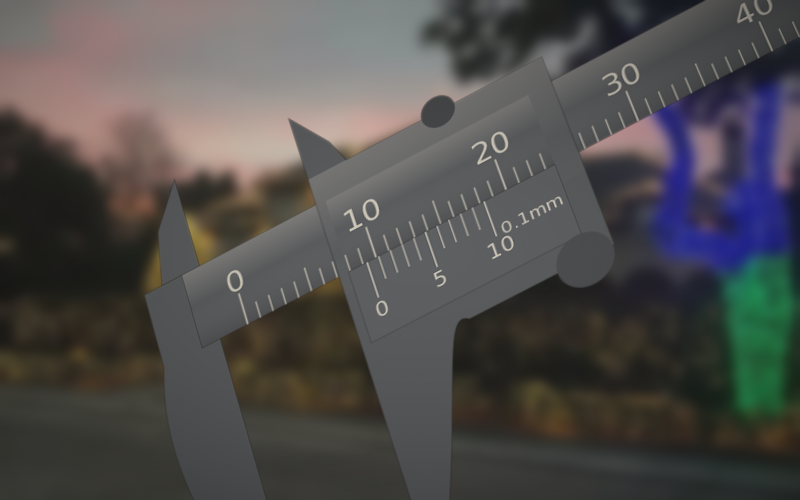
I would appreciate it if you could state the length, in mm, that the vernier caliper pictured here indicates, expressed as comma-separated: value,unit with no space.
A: 9.3,mm
